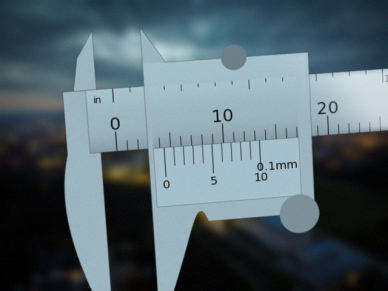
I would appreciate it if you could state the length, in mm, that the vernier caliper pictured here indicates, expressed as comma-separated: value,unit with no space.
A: 4.4,mm
